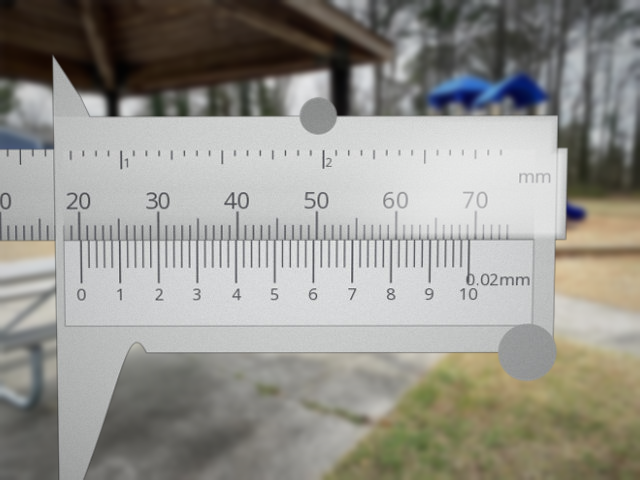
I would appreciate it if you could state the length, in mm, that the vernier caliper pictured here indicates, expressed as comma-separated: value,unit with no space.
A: 20.2,mm
